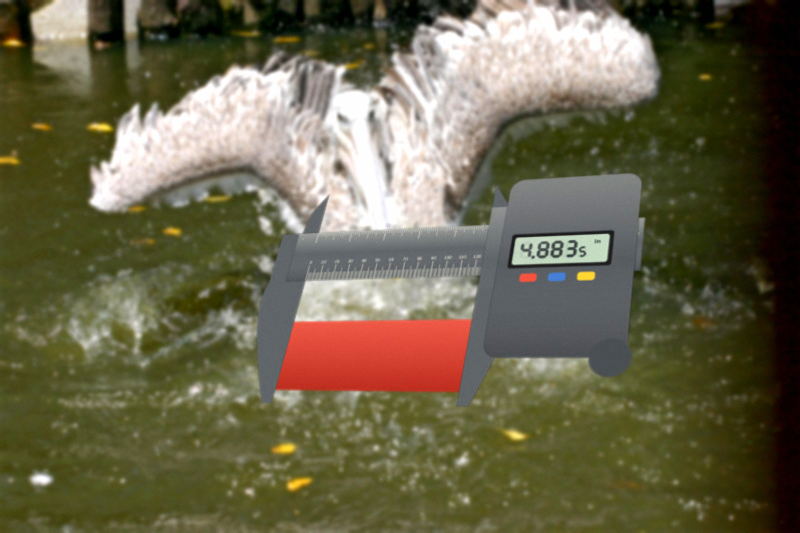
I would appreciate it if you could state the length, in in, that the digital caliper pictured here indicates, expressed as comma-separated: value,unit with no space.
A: 4.8835,in
